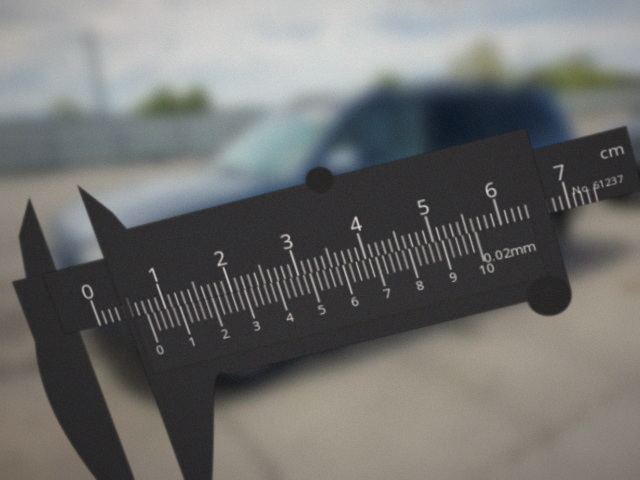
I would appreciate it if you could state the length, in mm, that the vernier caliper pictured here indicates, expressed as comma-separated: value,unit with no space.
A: 7.2,mm
